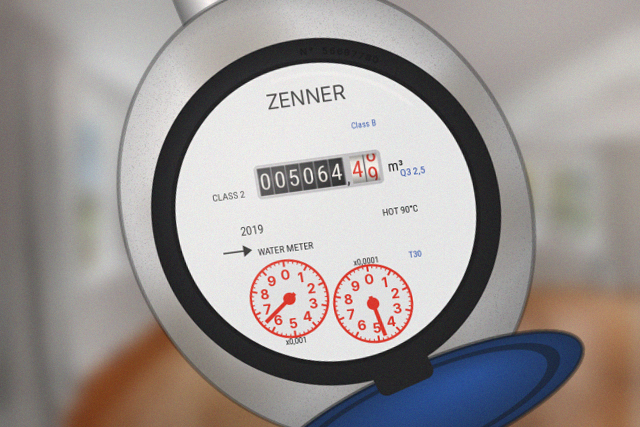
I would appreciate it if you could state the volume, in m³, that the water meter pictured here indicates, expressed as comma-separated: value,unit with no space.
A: 5064.4864,m³
